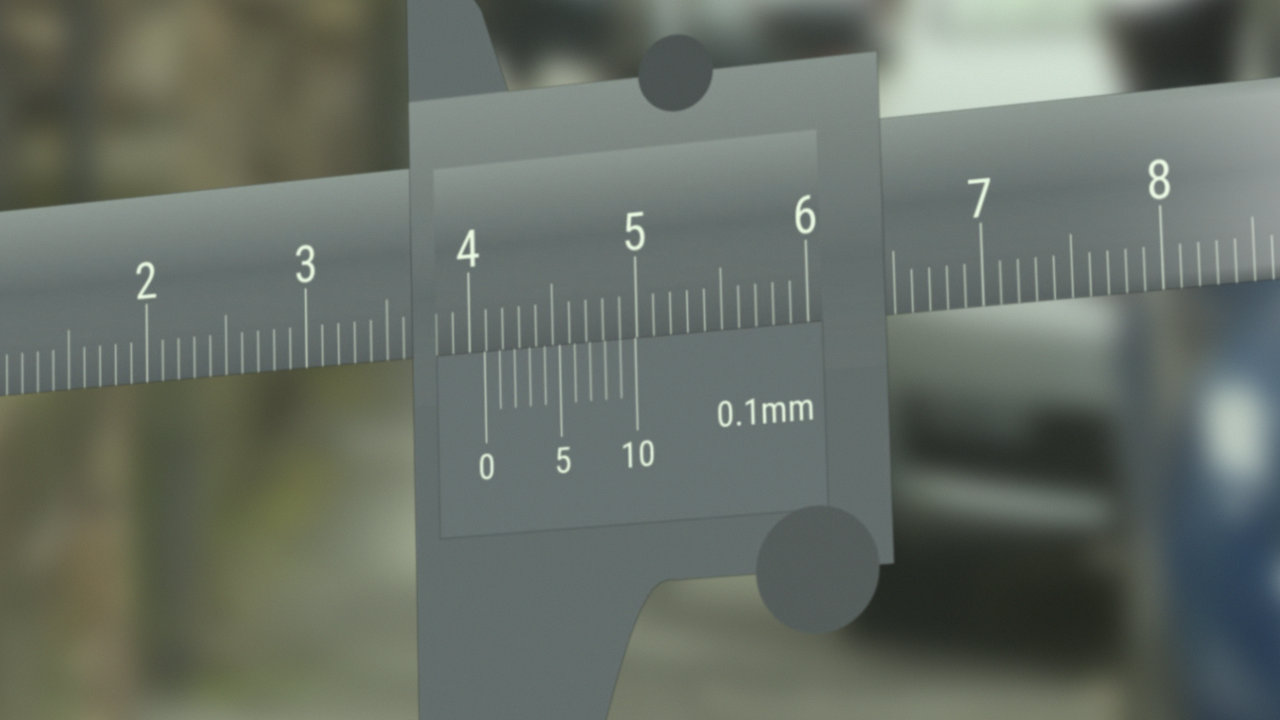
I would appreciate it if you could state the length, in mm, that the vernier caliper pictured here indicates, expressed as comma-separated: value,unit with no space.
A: 40.9,mm
